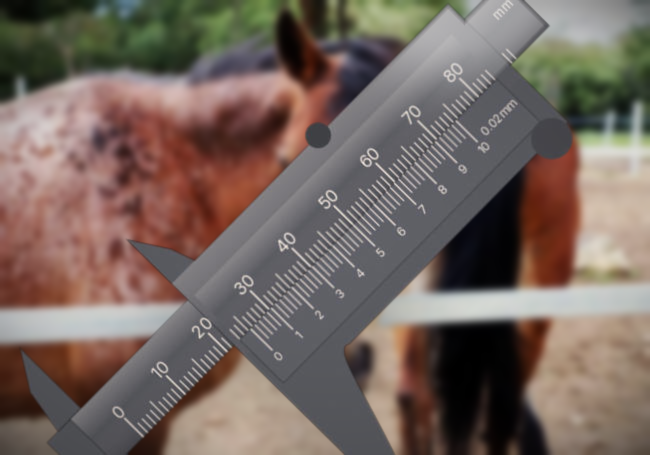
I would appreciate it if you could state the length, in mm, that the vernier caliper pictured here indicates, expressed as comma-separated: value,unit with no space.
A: 25.5,mm
